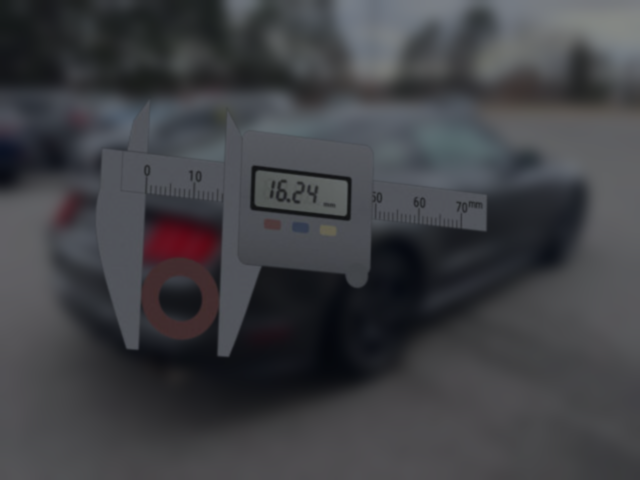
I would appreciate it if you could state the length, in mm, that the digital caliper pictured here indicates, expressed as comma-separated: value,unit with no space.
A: 16.24,mm
